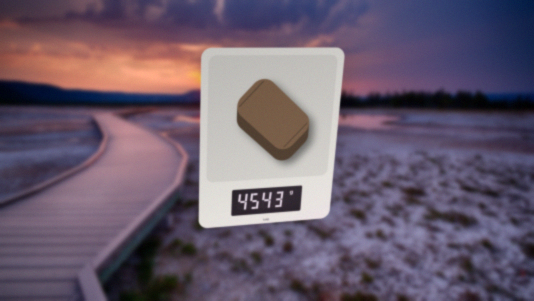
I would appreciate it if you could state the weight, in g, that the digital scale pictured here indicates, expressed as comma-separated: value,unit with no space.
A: 4543,g
